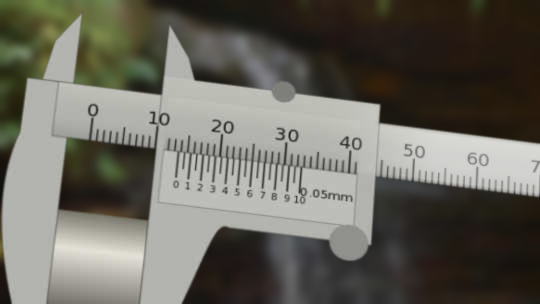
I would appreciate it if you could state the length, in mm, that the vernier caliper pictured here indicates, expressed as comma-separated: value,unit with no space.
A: 13.6,mm
